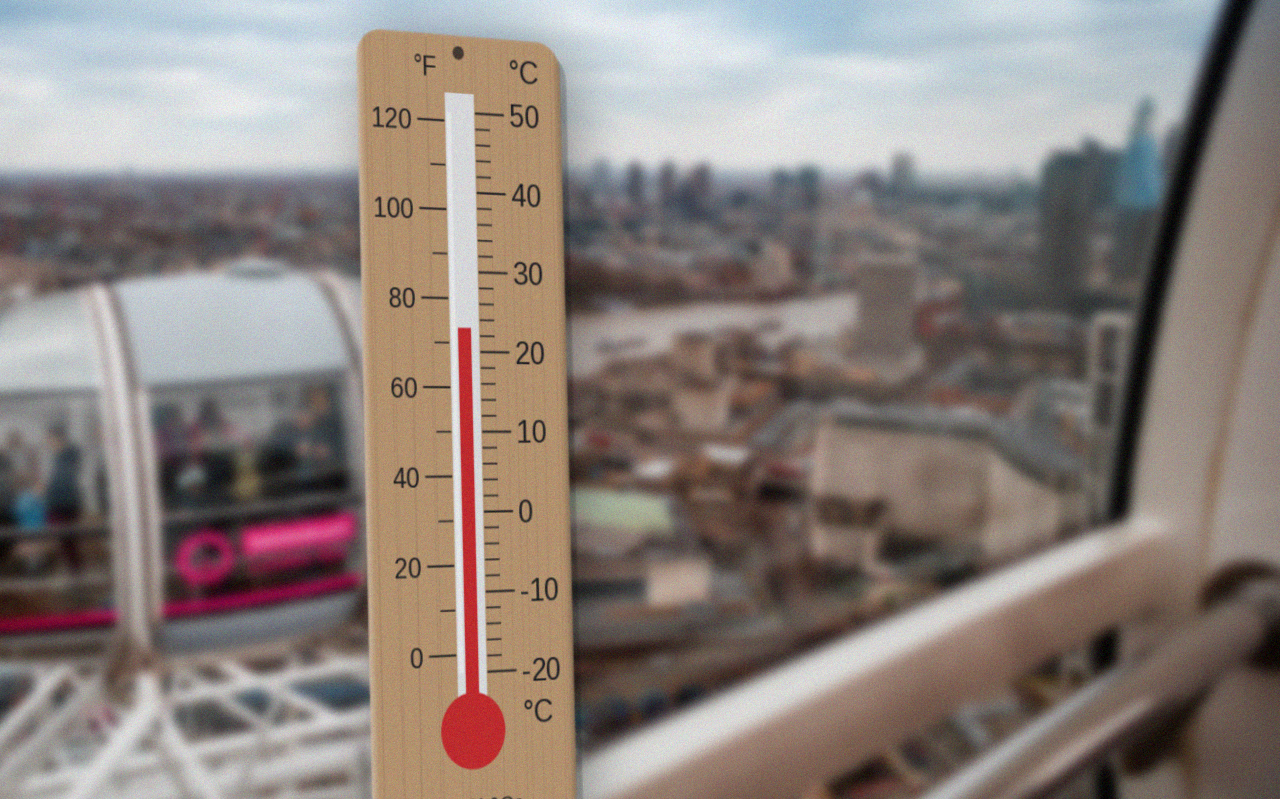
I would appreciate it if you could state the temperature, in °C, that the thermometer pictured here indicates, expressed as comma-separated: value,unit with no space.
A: 23,°C
